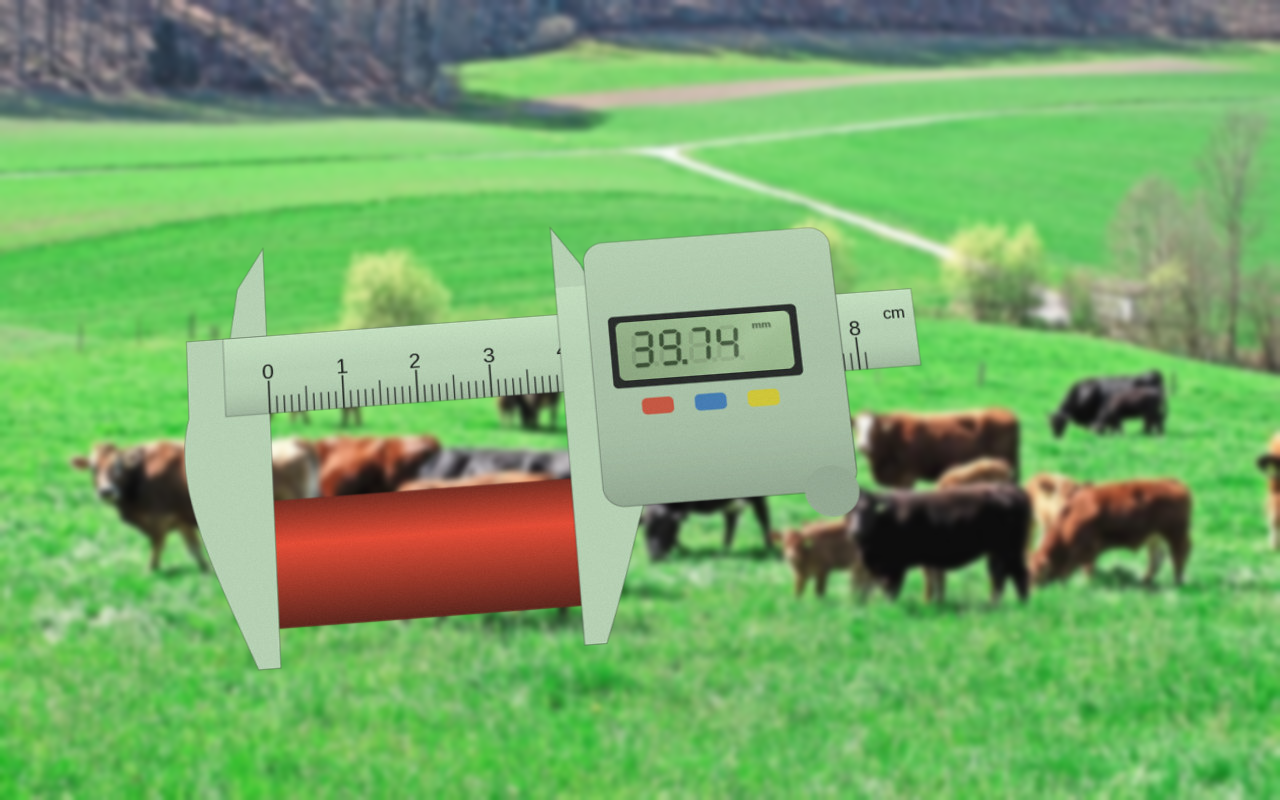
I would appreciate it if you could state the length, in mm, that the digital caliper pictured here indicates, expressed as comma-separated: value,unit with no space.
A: 39.74,mm
